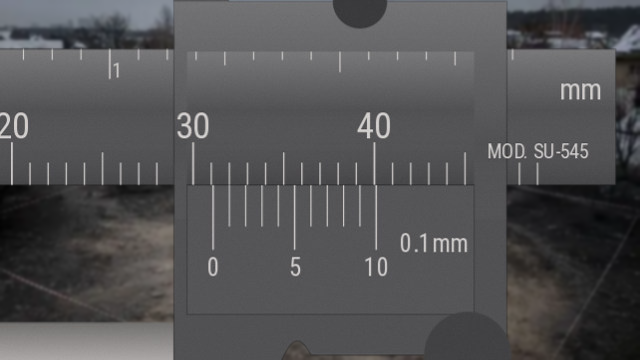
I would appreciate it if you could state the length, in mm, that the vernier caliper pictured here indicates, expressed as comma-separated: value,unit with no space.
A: 31.1,mm
